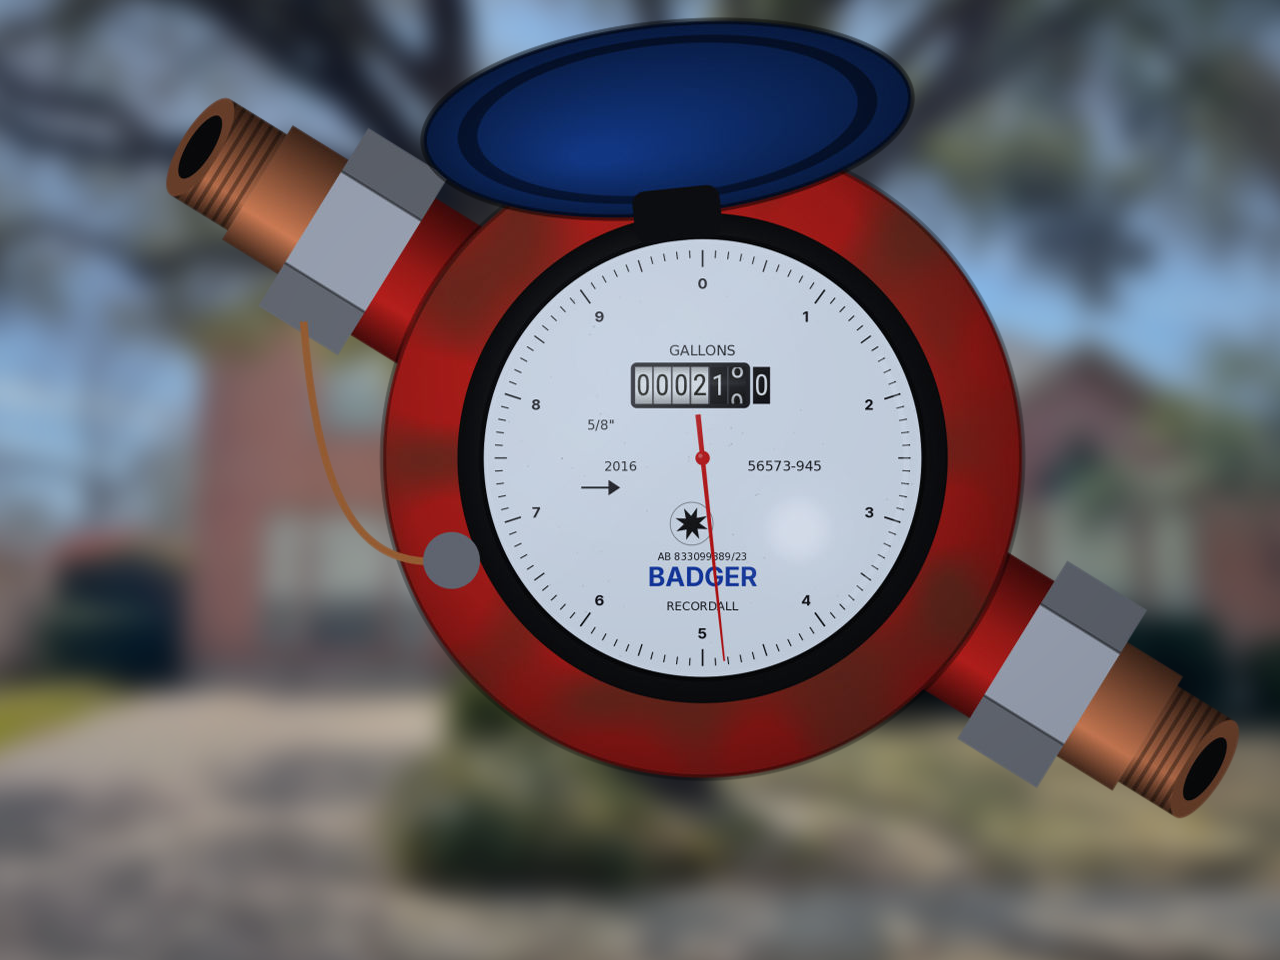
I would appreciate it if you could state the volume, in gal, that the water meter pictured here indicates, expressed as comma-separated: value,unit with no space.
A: 2184.8,gal
